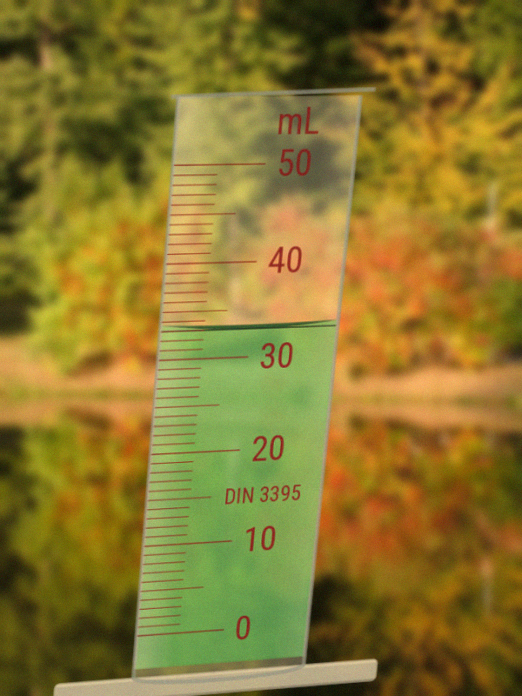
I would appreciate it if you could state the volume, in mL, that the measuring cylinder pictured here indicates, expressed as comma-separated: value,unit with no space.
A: 33,mL
